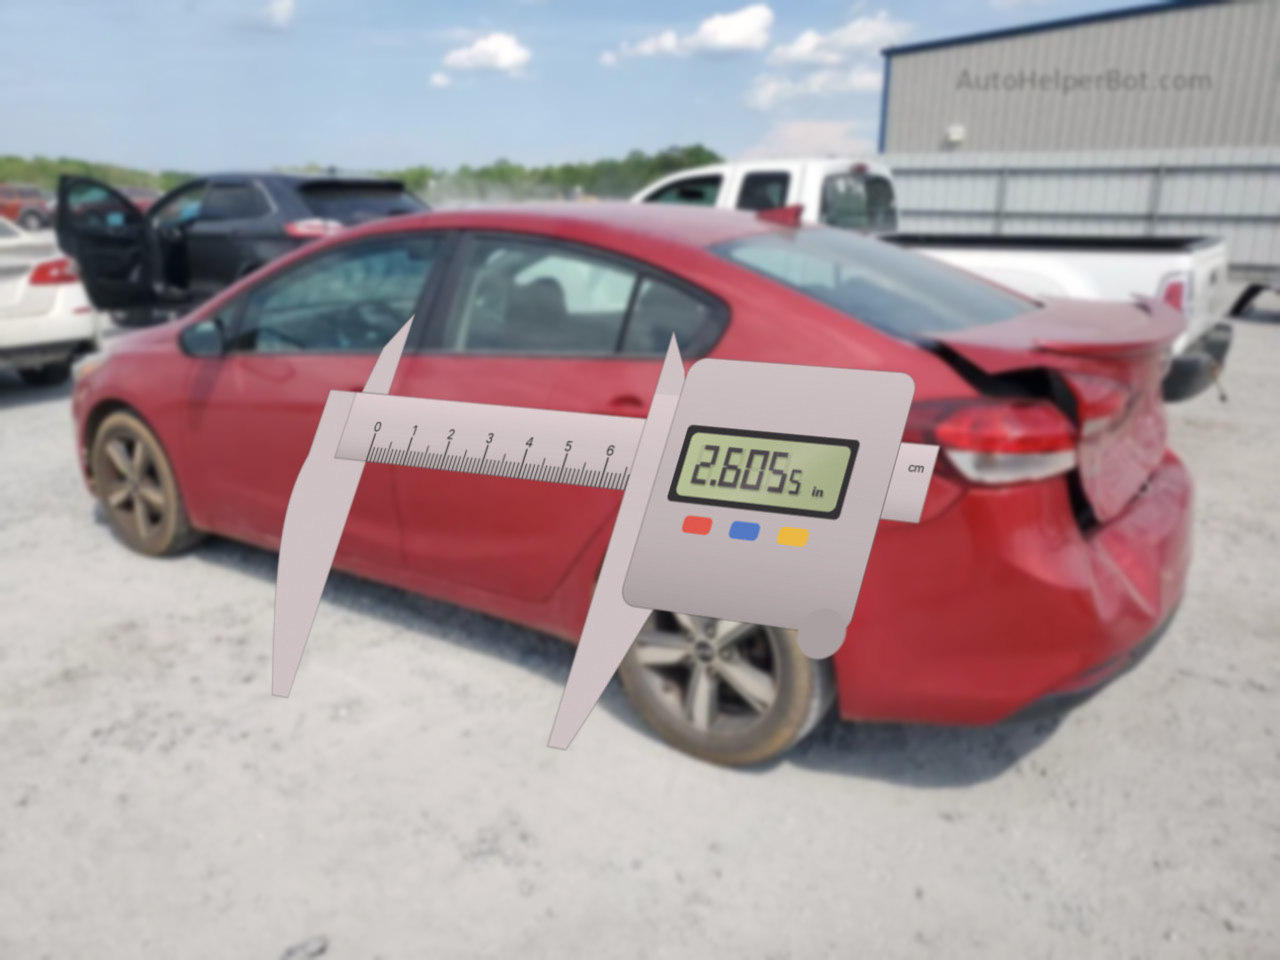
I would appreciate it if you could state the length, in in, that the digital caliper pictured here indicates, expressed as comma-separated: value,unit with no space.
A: 2.6055,in
